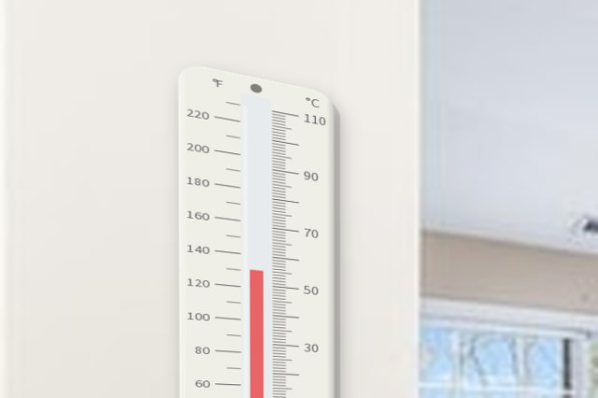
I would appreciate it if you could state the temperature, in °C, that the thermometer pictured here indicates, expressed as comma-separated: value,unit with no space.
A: 55,°C
